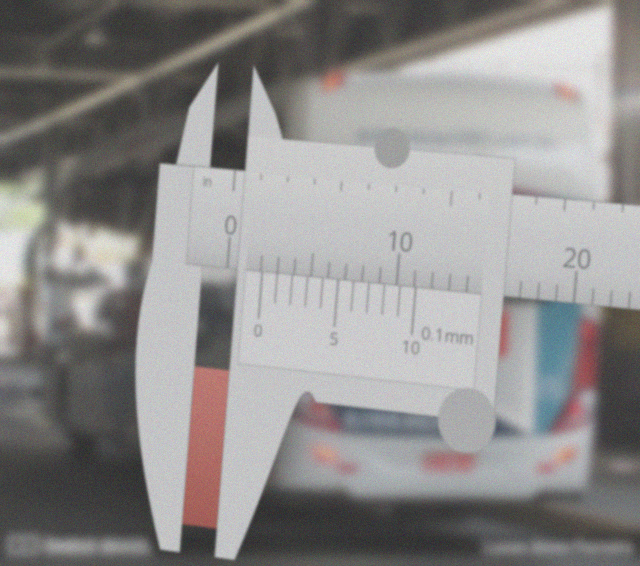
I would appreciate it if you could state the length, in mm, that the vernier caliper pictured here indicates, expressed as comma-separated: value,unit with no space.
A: 2.1,mm
